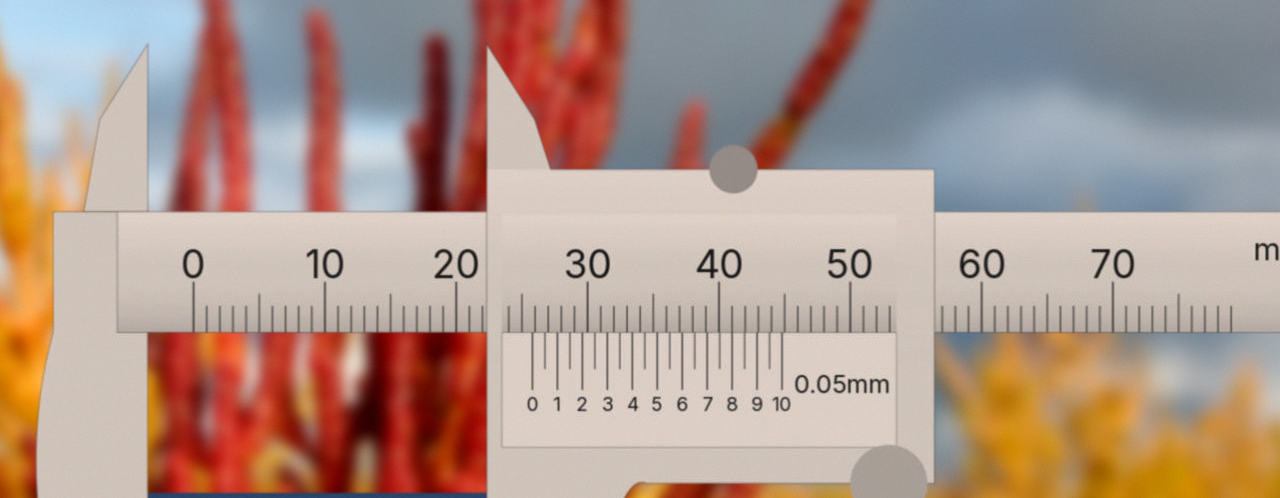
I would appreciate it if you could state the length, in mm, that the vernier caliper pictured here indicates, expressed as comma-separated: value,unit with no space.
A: 25.8,mm
